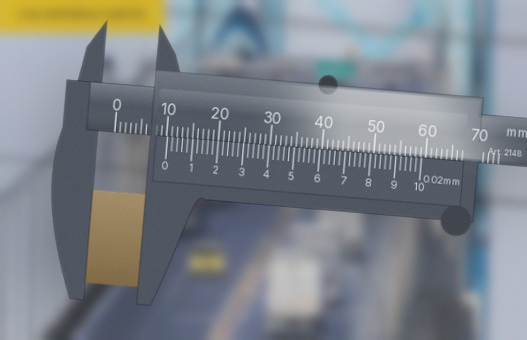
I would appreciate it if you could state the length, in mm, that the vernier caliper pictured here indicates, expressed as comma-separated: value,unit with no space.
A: 10.2,mm
